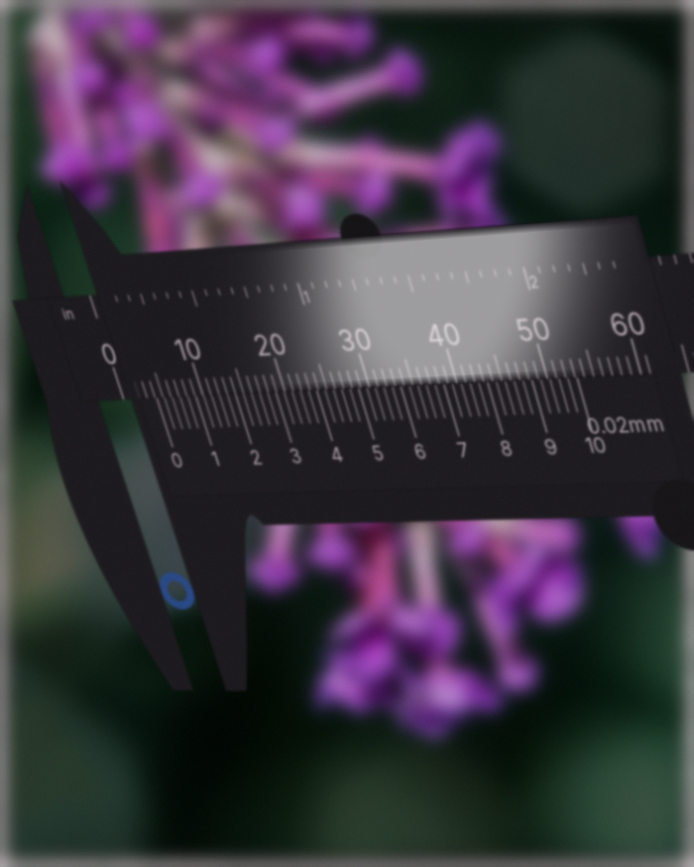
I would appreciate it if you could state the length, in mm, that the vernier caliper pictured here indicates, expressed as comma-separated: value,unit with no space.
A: 4.2,mm
